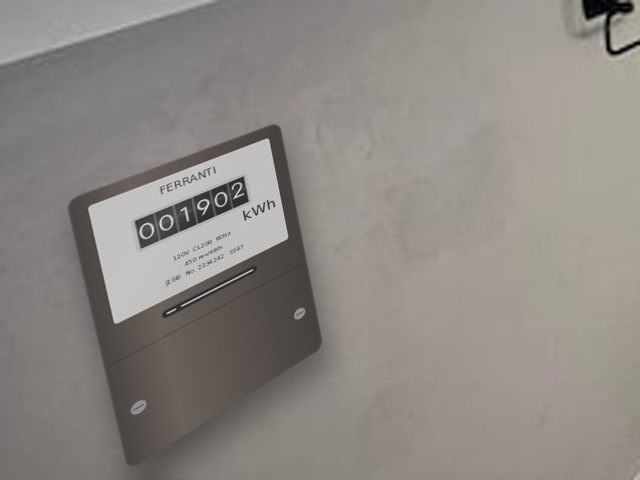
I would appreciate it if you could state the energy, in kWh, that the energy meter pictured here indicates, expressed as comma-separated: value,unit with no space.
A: 1902,kWh
